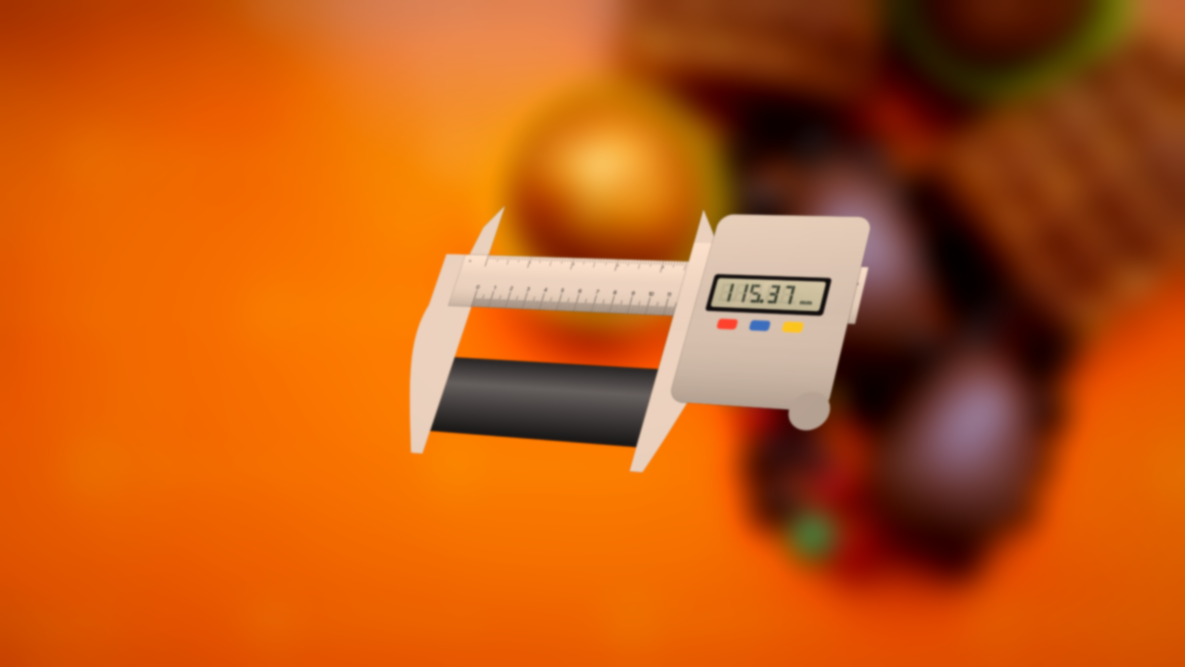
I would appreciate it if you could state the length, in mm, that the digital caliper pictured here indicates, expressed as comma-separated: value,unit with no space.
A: 115.37,mm
